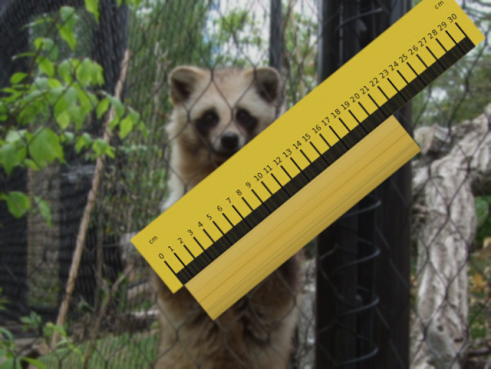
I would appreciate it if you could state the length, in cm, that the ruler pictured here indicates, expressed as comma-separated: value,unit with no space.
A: 21.5,cm
